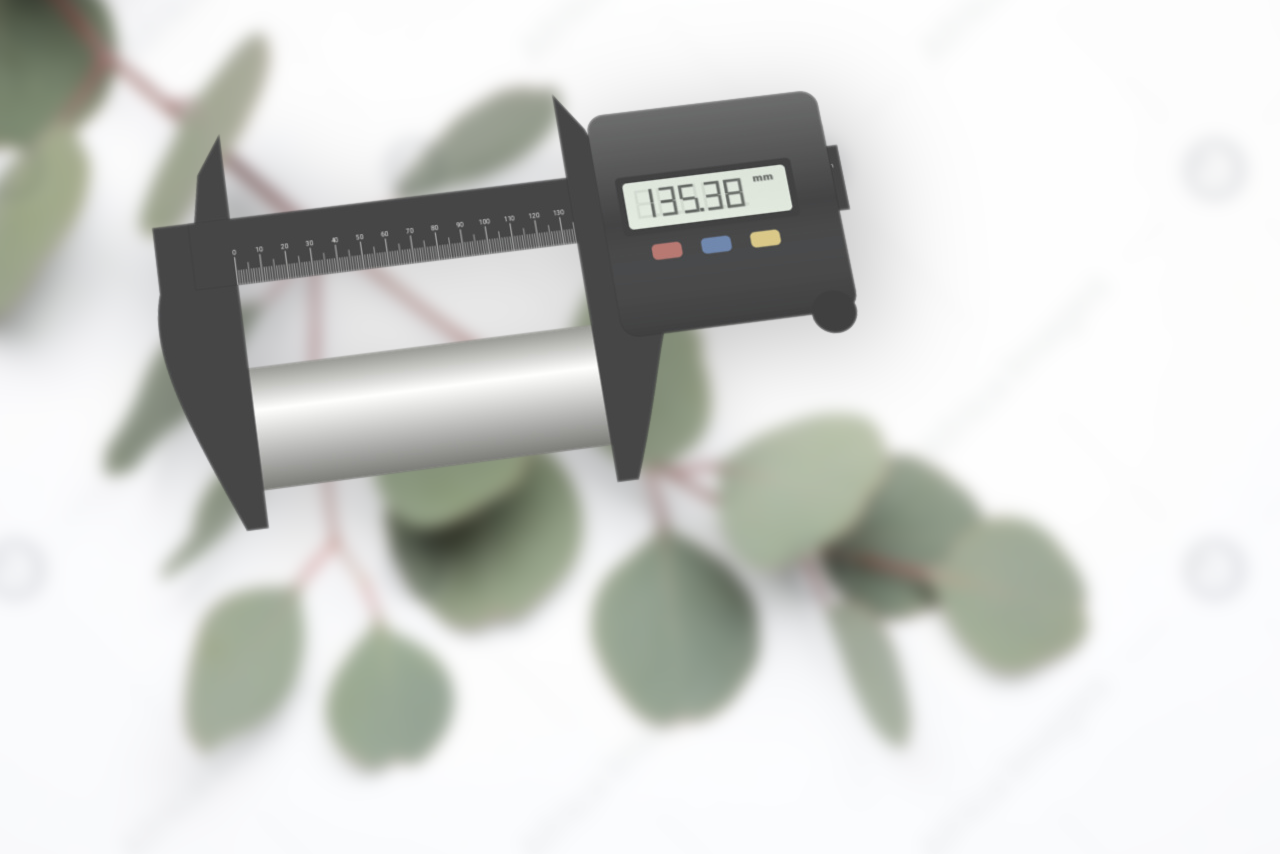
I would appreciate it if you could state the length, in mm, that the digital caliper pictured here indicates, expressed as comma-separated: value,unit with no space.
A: 135.38,mm
